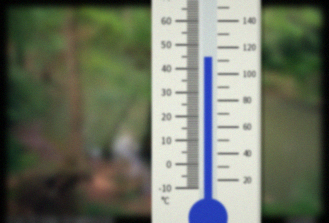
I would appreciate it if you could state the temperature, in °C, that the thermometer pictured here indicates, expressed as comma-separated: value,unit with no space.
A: 45,°C
